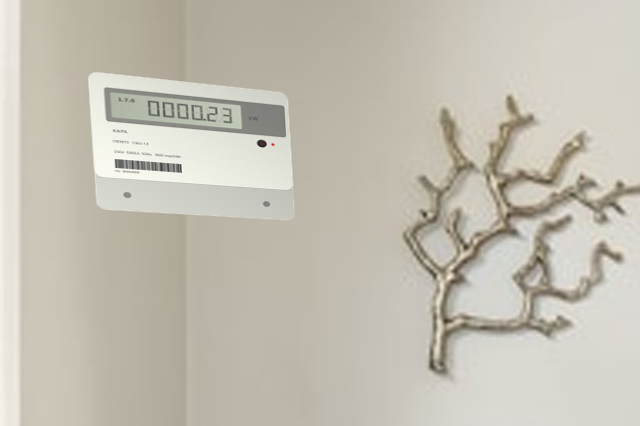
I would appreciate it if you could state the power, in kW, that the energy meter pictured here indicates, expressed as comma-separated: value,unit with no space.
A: 0.23,kW
